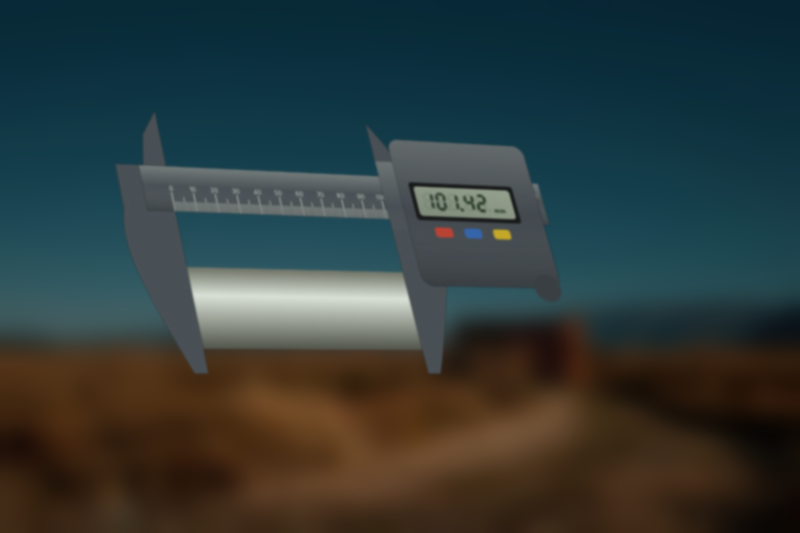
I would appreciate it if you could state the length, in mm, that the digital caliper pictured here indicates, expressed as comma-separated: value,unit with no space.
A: 101.42,mm
